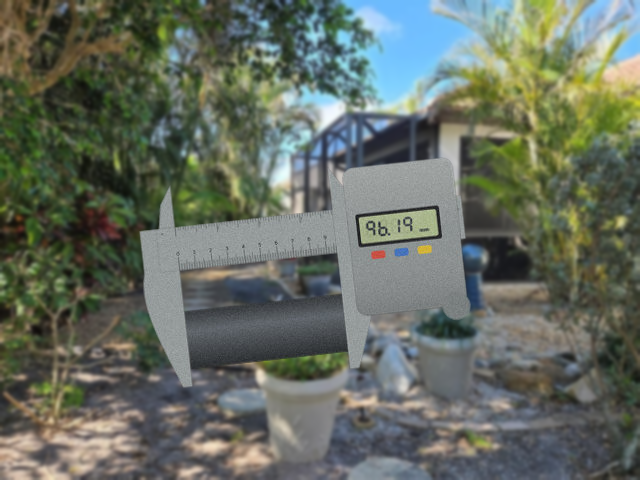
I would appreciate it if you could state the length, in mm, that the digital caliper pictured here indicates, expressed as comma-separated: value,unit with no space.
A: 96.19,mm
